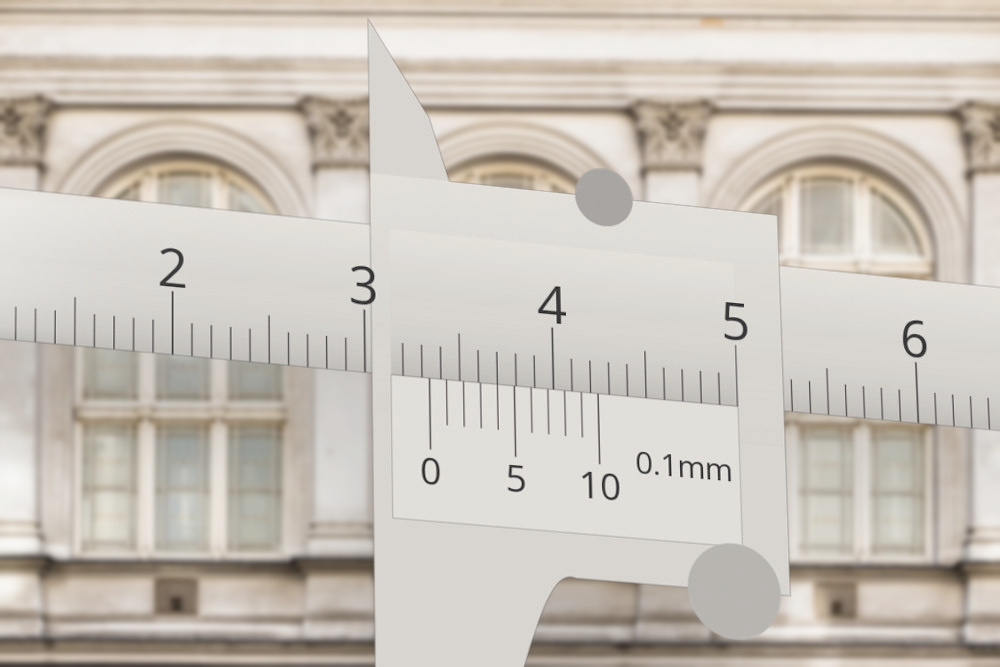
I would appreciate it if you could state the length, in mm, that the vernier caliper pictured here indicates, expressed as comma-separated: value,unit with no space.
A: 33.4,mm
